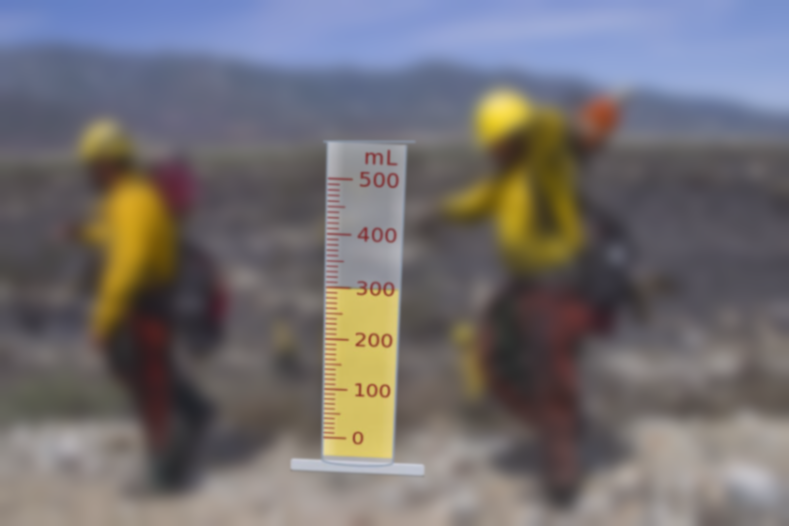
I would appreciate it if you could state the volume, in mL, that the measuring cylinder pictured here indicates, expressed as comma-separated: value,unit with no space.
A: 300,mL
